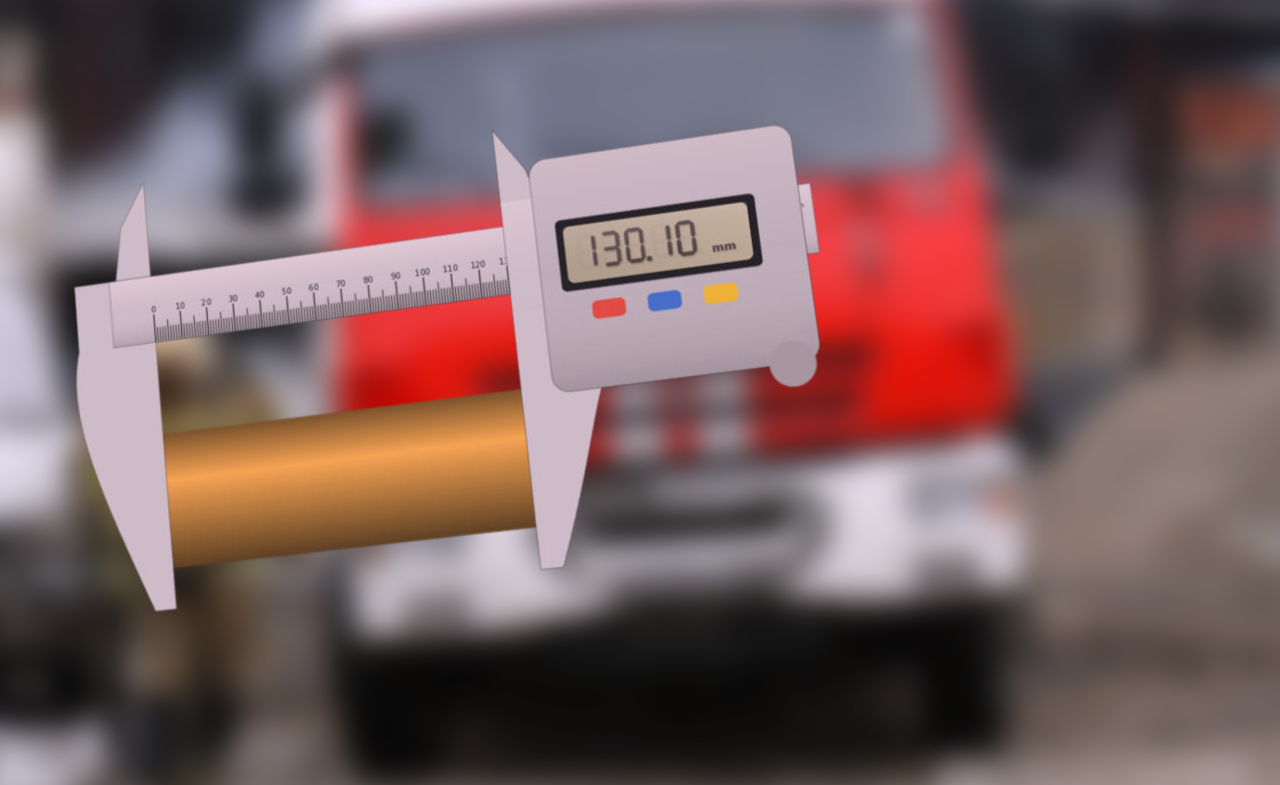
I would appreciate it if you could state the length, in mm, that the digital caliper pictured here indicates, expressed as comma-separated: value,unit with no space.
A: 130.10,mm
